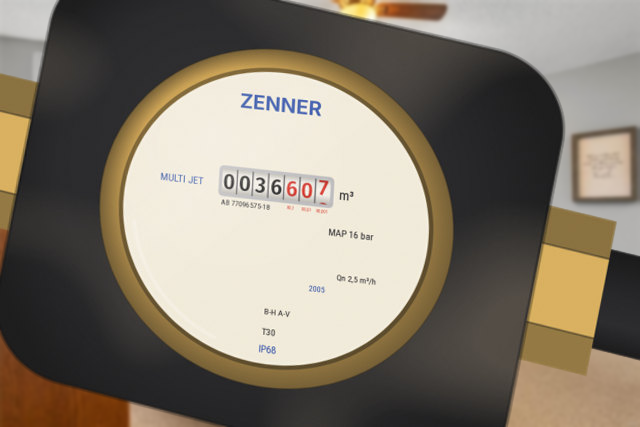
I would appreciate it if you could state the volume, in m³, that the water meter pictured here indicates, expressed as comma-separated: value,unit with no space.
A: 36.607,m³
